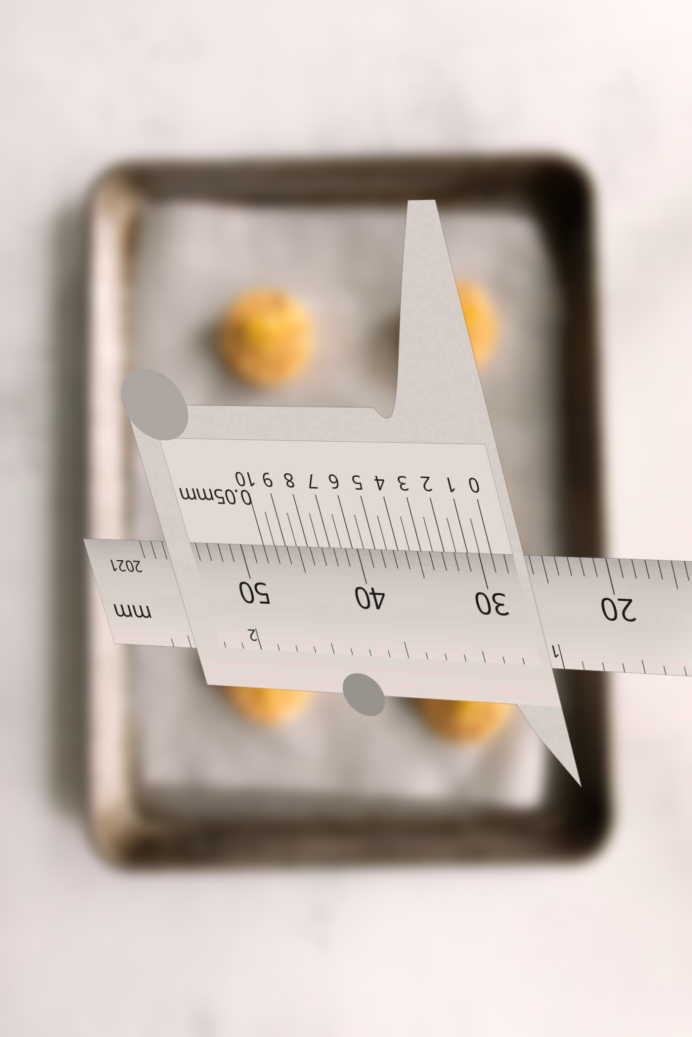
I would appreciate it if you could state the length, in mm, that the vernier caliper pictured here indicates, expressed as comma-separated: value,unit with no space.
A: 29.0,mm
